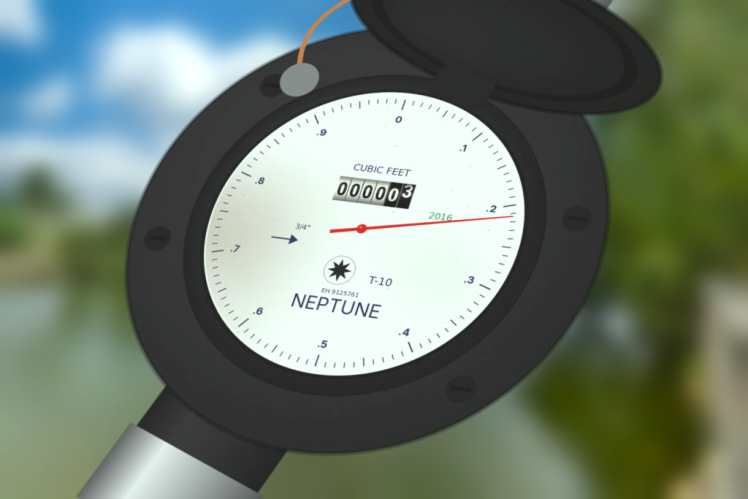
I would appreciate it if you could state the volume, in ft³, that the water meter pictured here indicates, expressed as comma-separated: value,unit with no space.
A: 3.21,ft³
